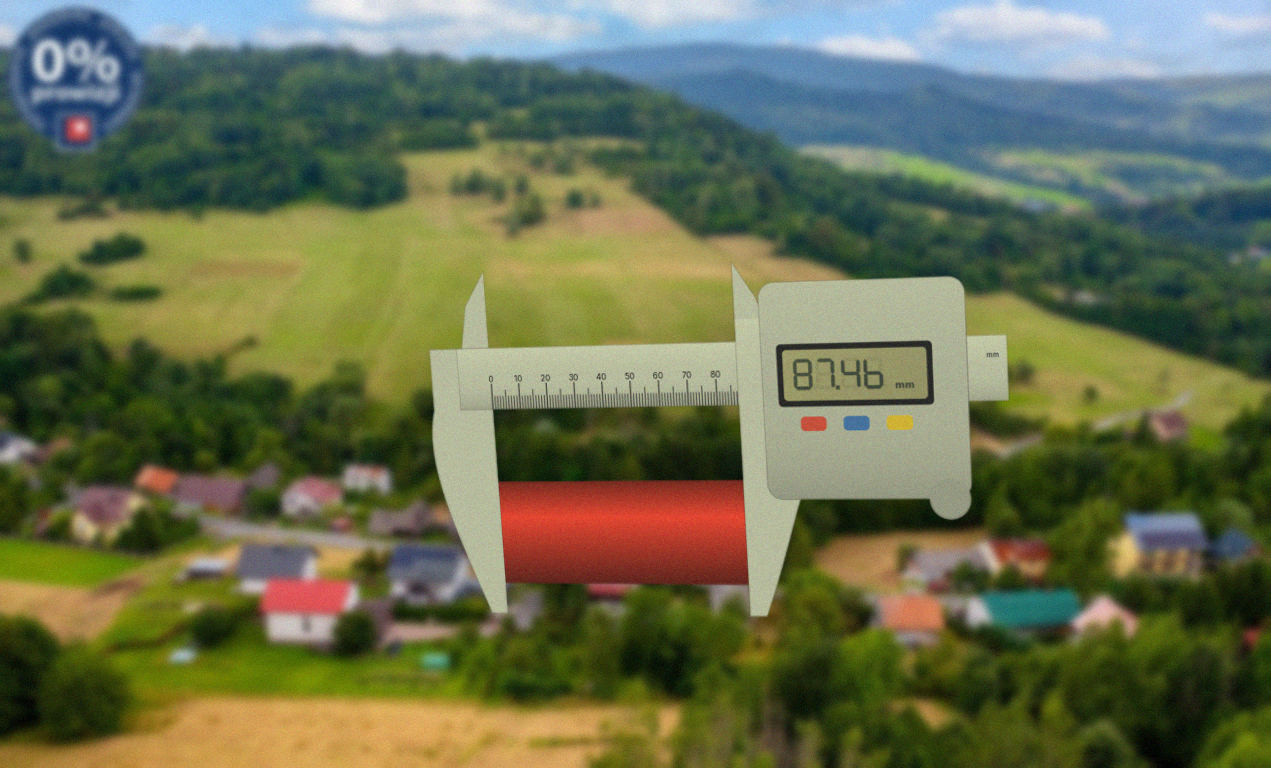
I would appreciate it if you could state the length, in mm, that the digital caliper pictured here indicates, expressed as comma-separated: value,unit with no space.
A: 87.46,mm
